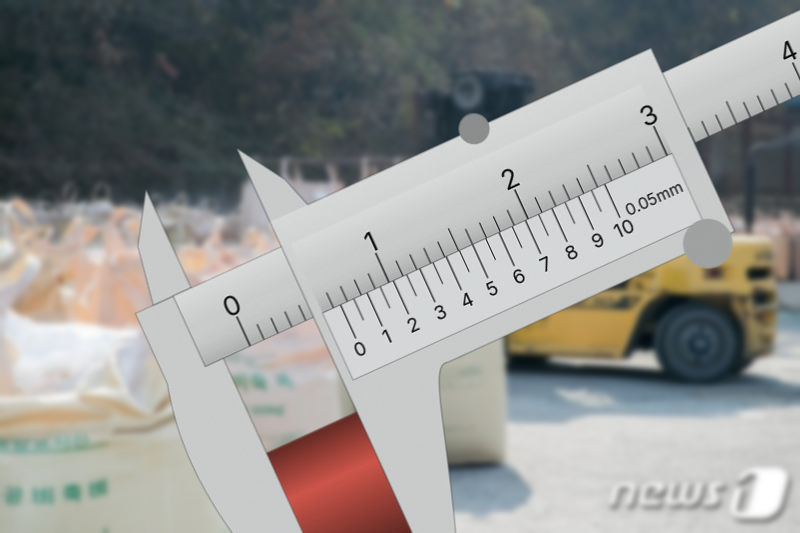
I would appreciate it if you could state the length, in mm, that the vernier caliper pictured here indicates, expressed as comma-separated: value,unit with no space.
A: 6.5,mm
